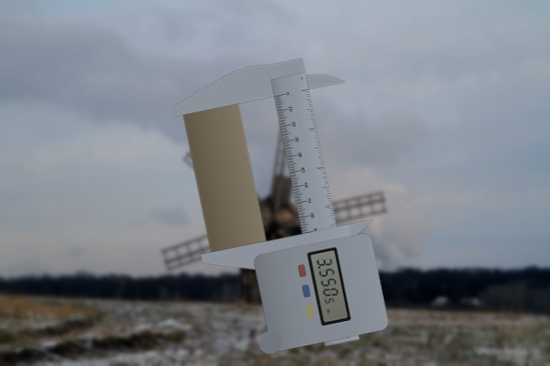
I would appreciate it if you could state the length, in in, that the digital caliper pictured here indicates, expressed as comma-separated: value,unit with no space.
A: 3.5505,in
